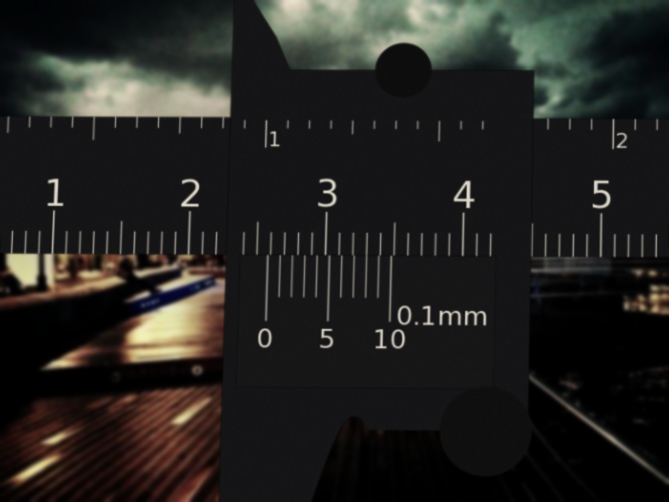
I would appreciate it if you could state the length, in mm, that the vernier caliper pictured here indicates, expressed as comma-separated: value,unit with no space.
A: 25.8,mm
